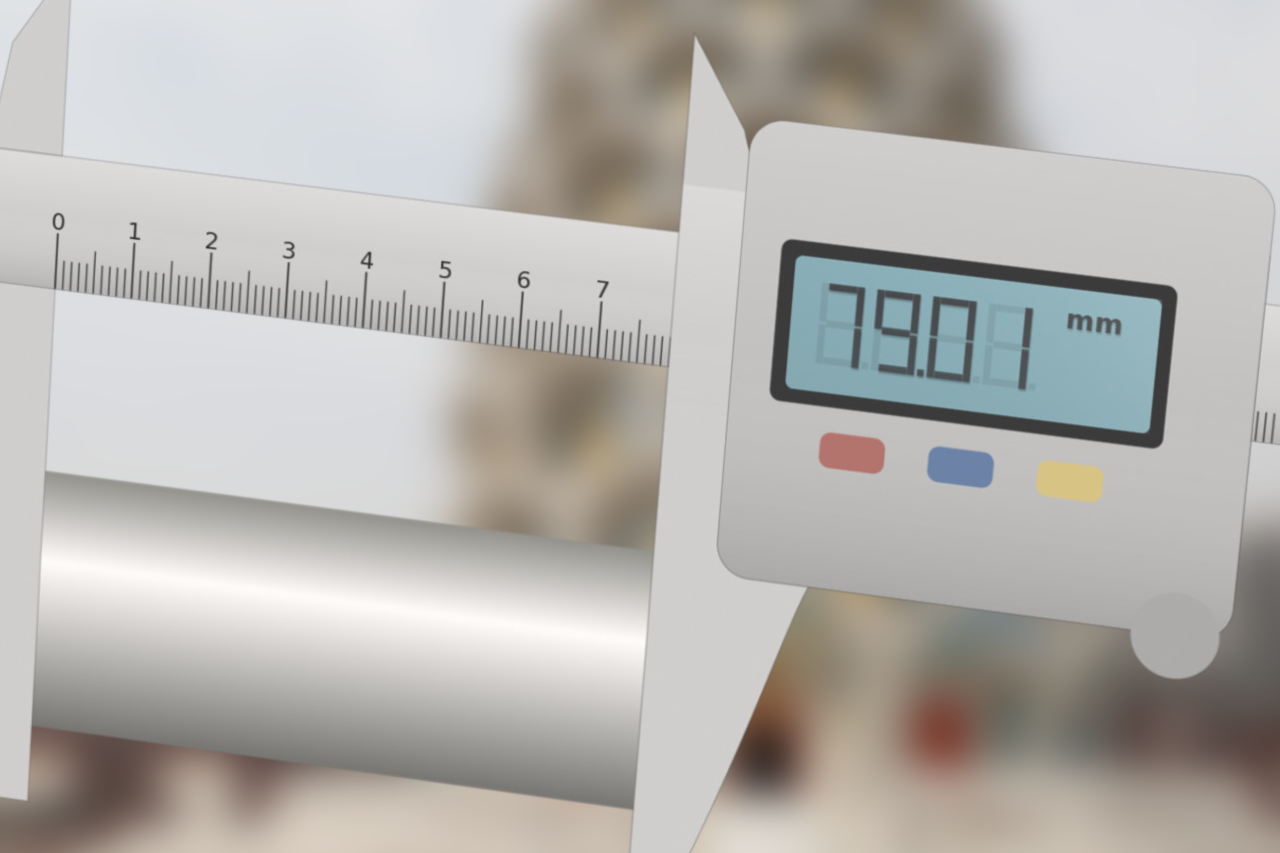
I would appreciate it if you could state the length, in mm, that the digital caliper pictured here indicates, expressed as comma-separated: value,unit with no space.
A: 79.01,mm
